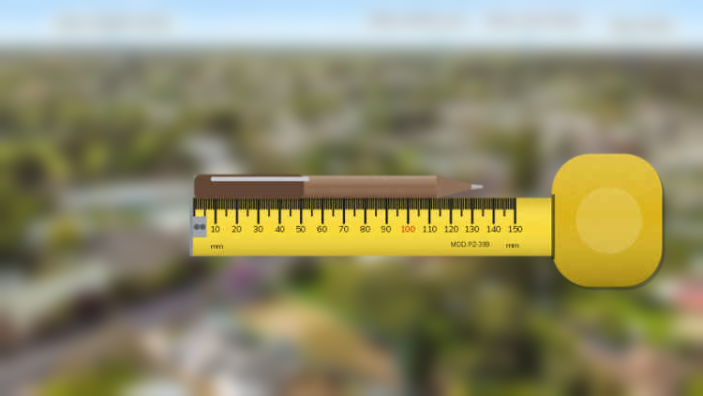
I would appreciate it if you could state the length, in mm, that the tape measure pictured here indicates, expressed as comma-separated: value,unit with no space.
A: 135,mm
